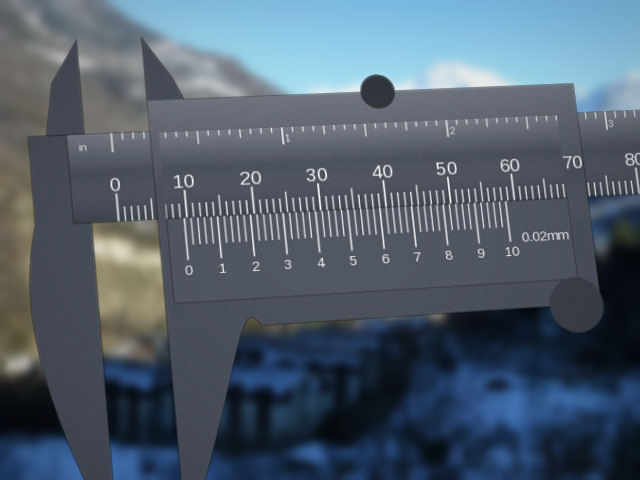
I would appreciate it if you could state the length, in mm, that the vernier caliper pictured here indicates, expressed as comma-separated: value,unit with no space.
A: 9.6,mm
